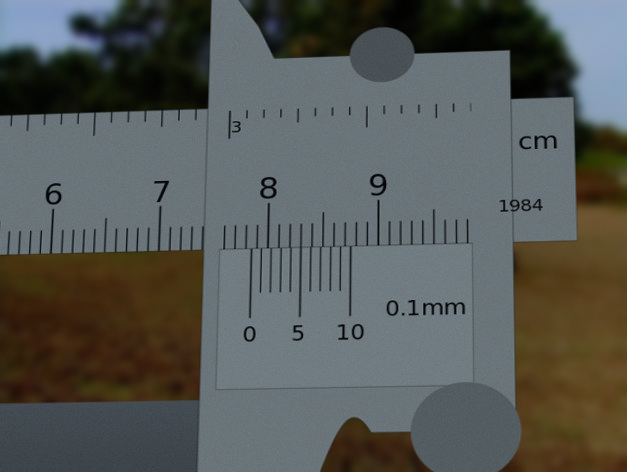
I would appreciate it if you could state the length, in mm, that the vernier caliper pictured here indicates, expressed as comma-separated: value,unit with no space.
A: 78.5,mm
